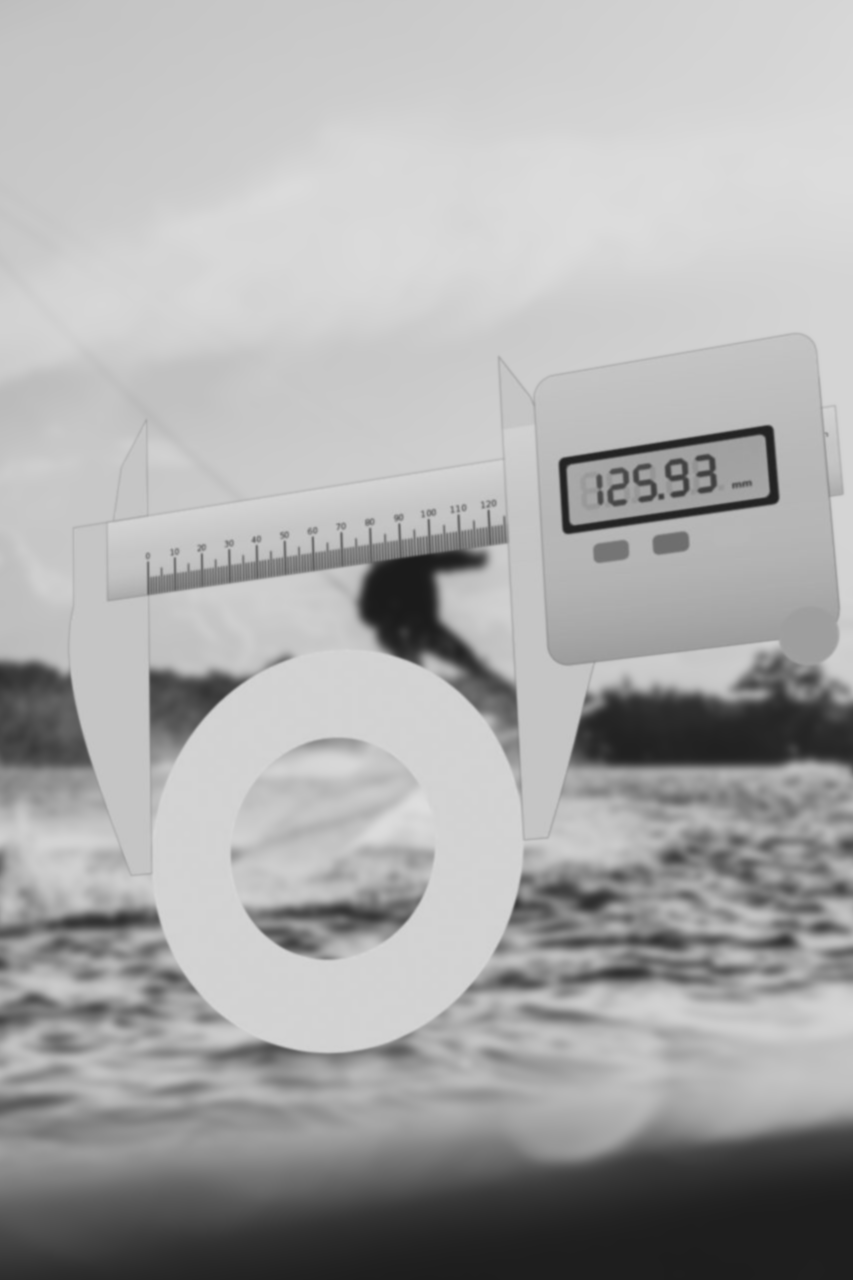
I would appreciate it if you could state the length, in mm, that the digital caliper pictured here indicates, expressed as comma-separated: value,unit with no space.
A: 125.93,mm
